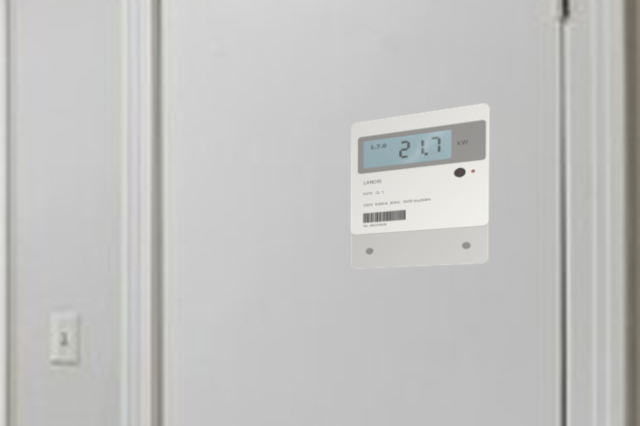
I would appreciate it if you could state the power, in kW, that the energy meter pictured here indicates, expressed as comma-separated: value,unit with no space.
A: 21.7,kW
